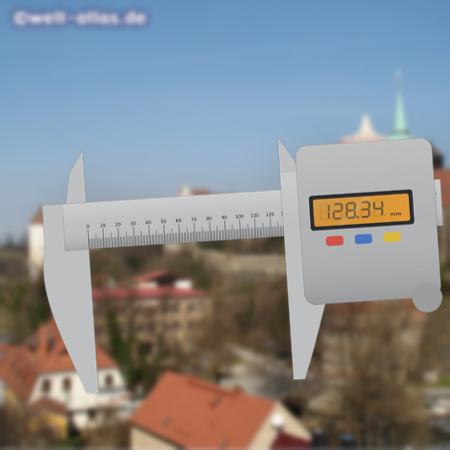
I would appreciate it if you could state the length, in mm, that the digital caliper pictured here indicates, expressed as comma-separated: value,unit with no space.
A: 128.34,mm
